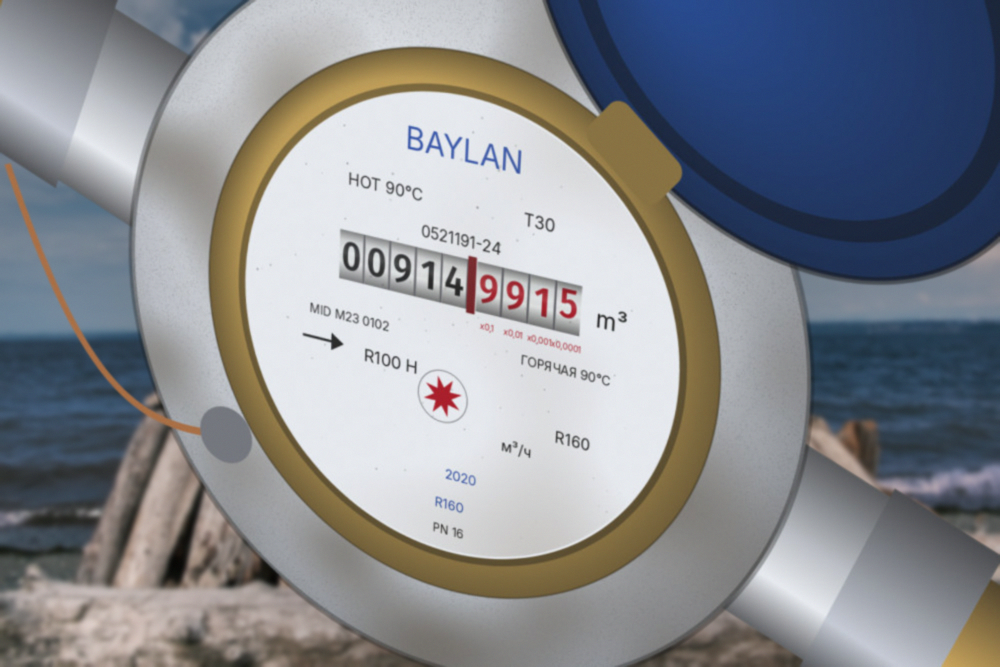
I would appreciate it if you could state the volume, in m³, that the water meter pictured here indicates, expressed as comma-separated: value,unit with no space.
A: 914.9915,m³
